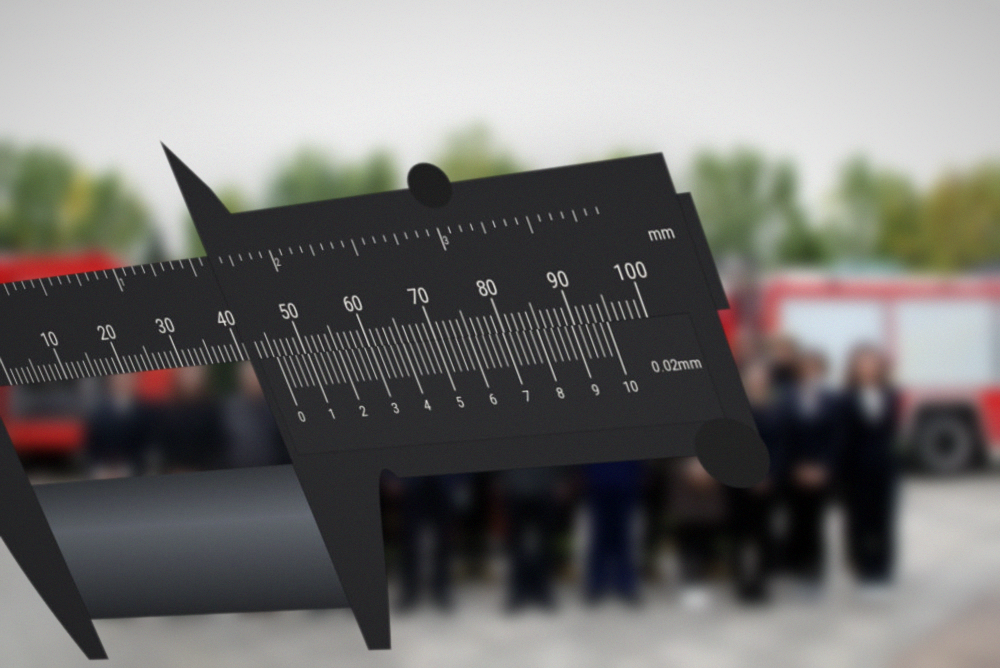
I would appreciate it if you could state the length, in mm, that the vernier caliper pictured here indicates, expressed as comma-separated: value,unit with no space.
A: 45.5,mm
